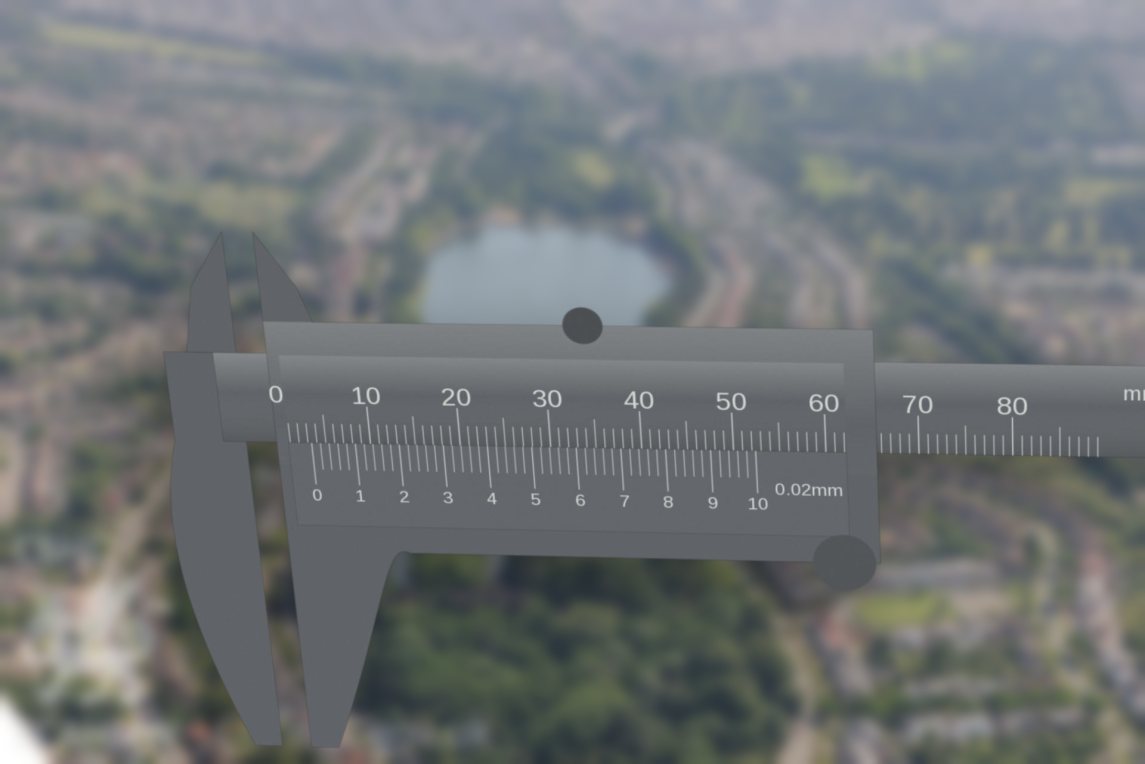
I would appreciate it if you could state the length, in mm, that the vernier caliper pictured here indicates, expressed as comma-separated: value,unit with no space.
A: 3.4,mm
